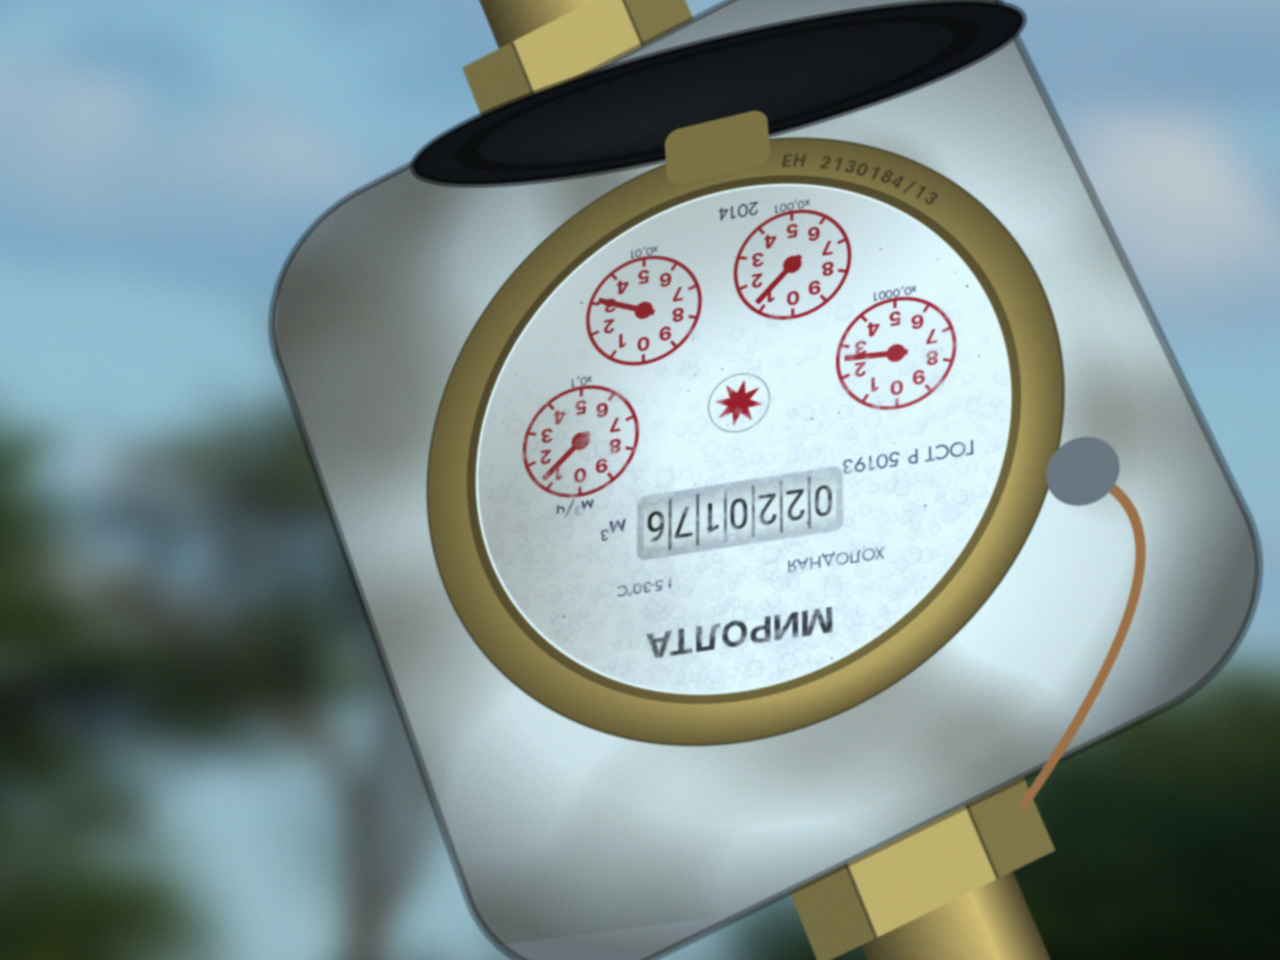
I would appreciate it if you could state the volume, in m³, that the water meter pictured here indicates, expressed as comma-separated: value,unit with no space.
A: 220176.1312,m³
